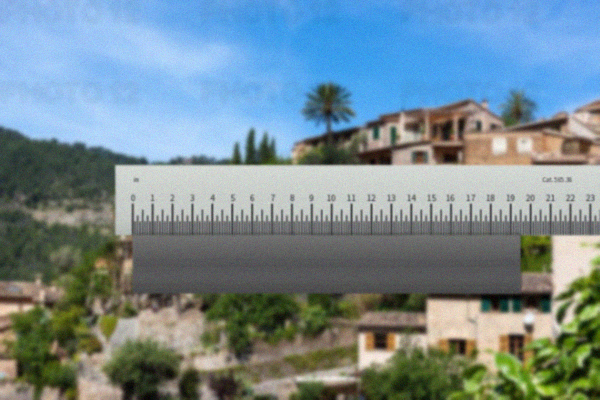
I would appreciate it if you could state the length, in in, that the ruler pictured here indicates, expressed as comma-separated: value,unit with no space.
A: 19.5,in
